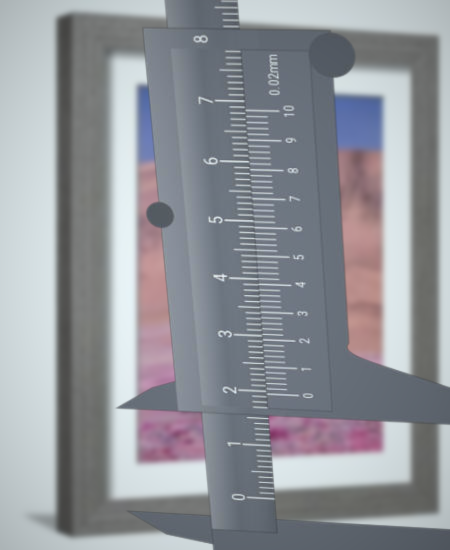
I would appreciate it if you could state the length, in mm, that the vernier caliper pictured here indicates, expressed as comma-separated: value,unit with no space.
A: 19.5,mm
